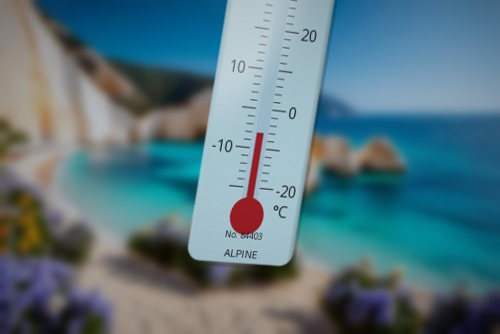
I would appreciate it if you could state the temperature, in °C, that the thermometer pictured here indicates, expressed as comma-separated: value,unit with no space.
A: -6,°C
